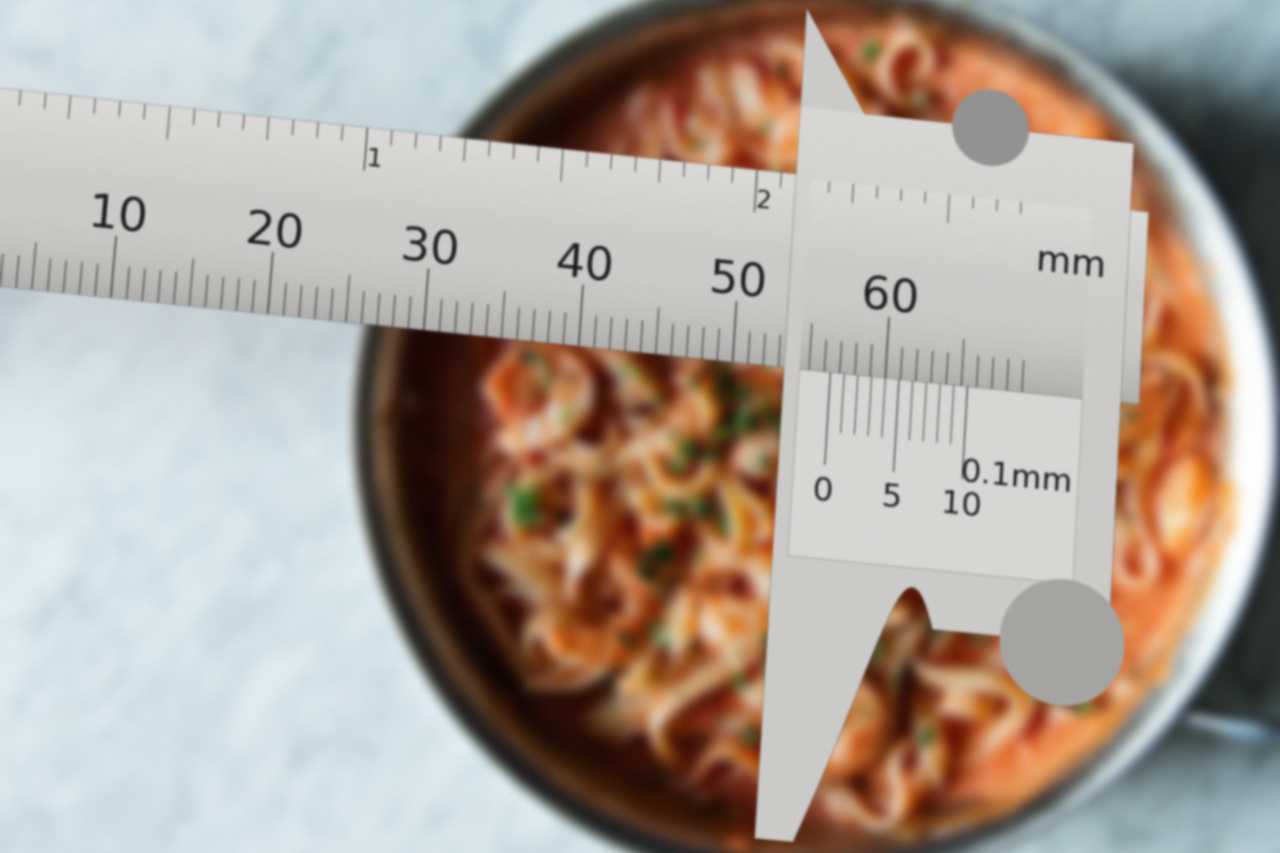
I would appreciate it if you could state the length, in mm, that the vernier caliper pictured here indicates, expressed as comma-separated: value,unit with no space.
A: 56.4,mm
